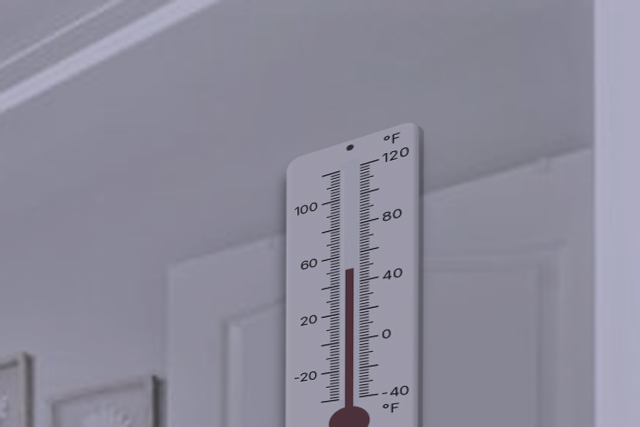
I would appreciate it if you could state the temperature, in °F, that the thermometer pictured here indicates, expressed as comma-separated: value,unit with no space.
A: 50,°F
